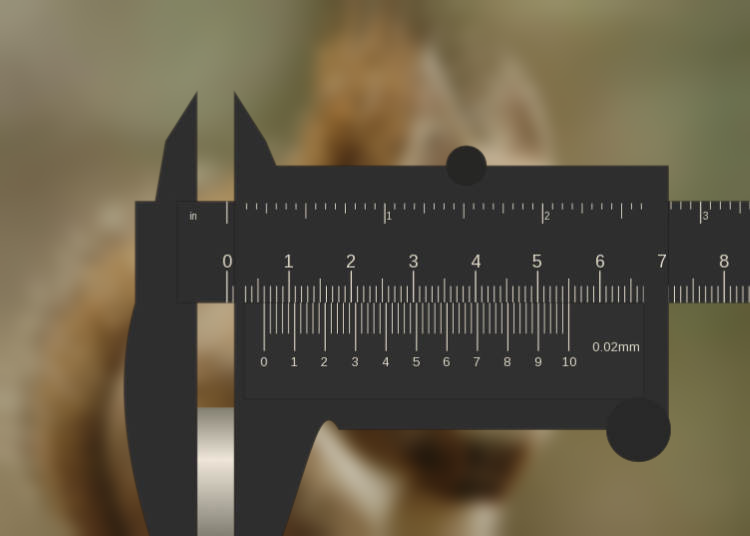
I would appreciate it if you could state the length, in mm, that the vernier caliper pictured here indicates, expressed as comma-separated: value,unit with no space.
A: 6.0,mm
